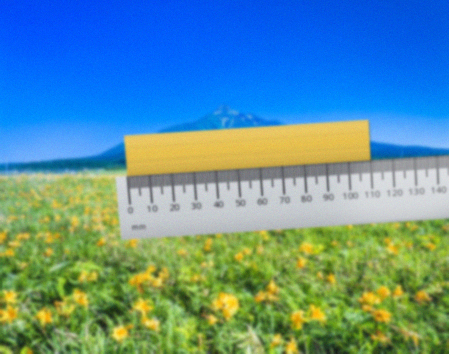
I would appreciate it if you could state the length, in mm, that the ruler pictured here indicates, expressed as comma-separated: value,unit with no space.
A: 110,mm
